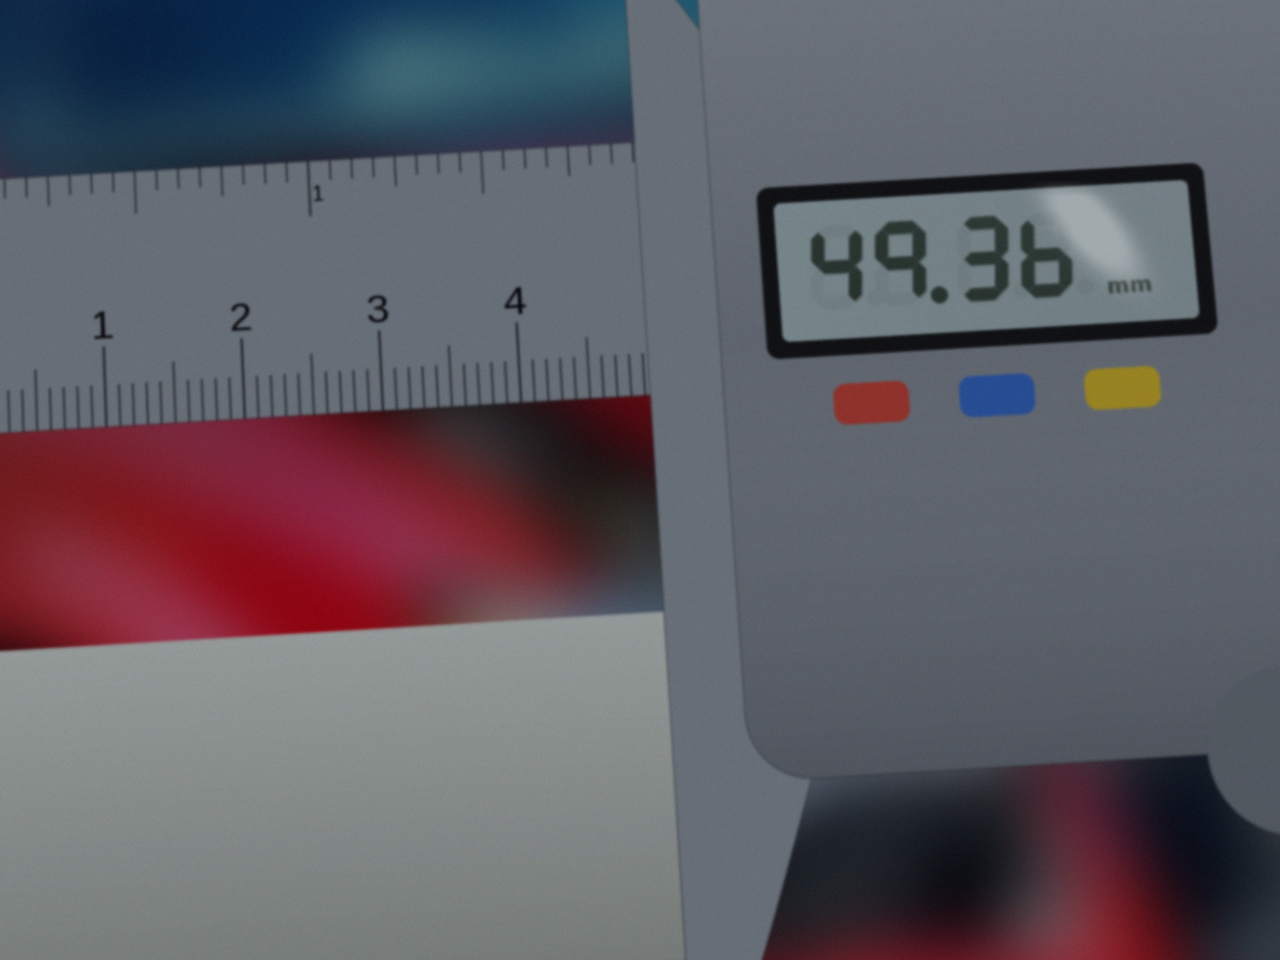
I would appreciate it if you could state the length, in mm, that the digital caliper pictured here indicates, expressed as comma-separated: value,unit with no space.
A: 49.36,mm
